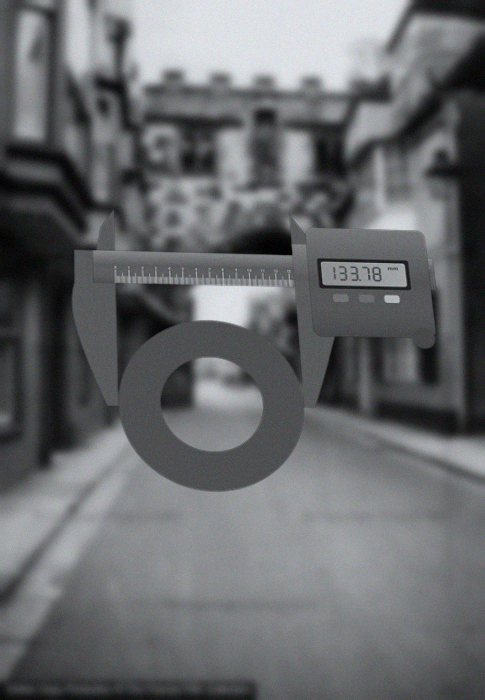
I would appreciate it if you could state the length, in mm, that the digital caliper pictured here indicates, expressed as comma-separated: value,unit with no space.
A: 133.78,mm
